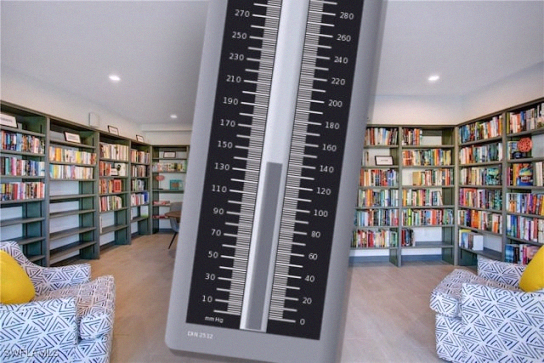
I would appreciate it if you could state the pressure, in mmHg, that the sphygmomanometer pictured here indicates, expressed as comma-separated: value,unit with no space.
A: 140,mmHg
